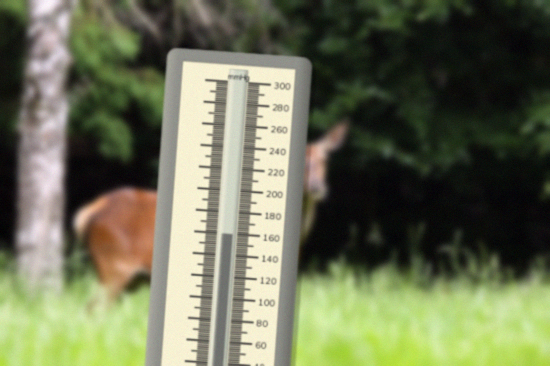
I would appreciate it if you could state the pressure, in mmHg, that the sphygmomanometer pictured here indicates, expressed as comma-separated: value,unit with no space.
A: 160,mmHg
